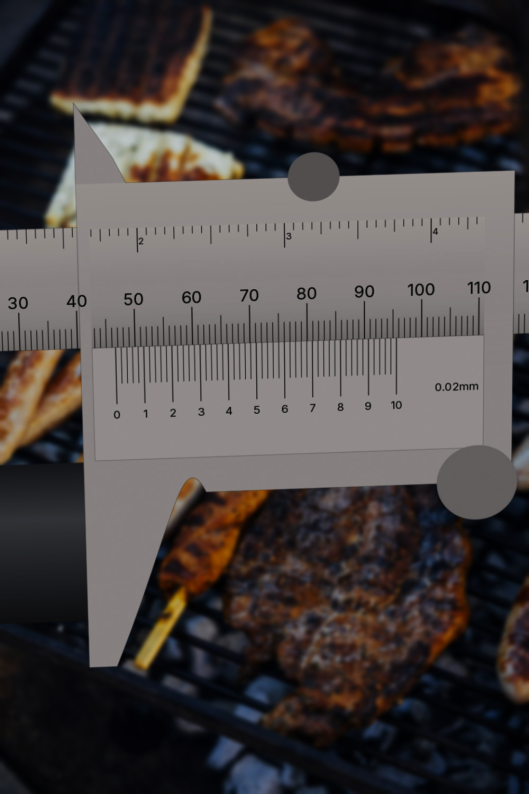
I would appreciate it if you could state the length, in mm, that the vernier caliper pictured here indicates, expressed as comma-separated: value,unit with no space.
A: 46.6,mm
